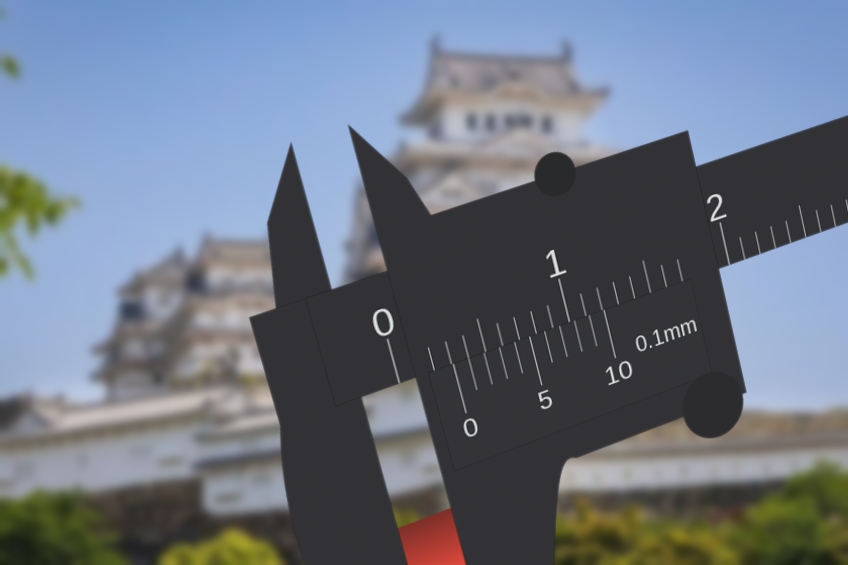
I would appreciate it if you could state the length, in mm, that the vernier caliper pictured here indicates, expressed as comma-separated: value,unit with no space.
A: 3.1,mm
